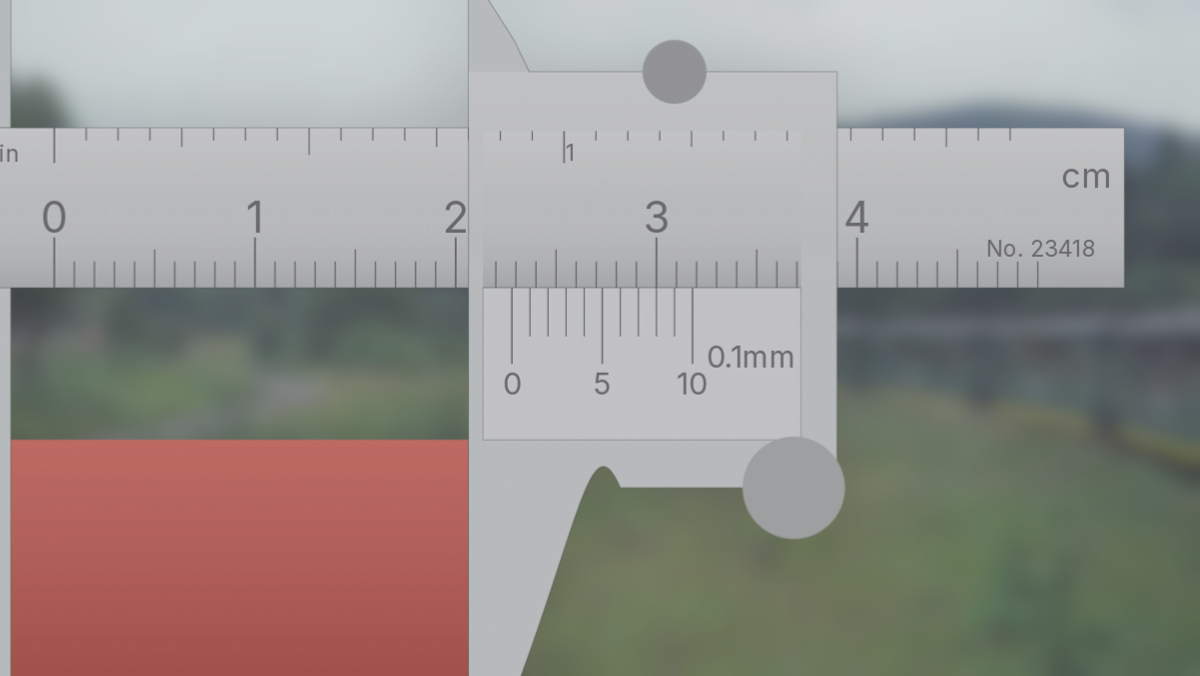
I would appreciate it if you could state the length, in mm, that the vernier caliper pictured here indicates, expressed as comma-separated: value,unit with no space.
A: 22.8,mm
